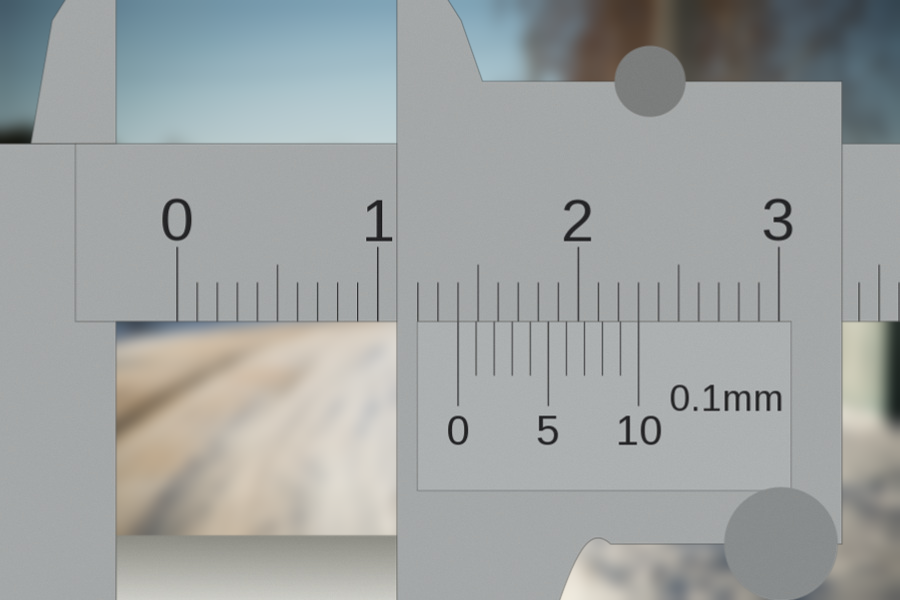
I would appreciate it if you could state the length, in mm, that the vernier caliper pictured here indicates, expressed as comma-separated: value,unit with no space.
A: 14.0,mm
